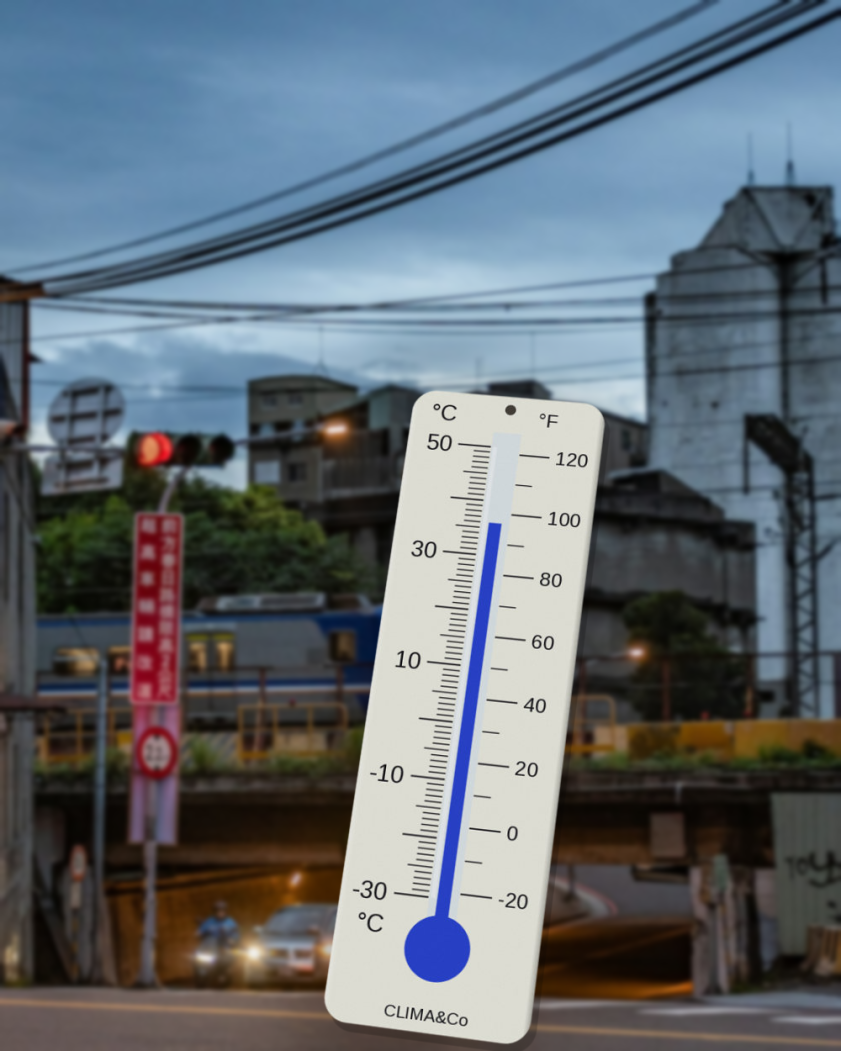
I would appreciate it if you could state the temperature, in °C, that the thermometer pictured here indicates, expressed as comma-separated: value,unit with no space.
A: 36,°C
